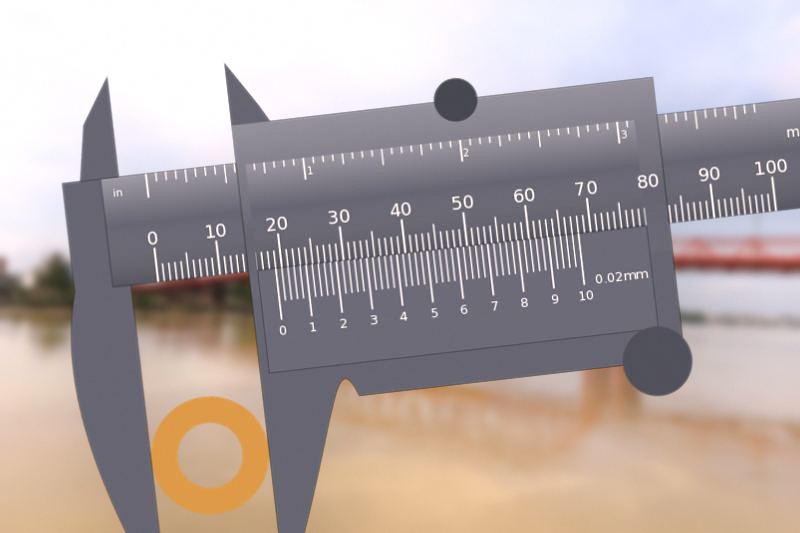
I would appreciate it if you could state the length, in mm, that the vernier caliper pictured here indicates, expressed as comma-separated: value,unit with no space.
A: 19.0,mm
